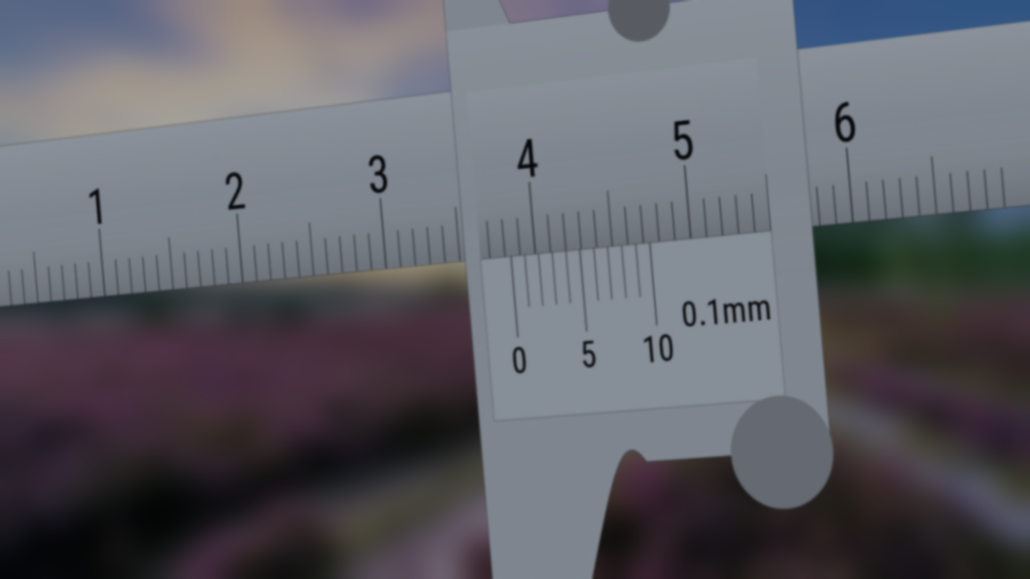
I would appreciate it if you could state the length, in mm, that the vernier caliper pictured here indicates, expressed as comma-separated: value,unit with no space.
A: 38.4,mm
